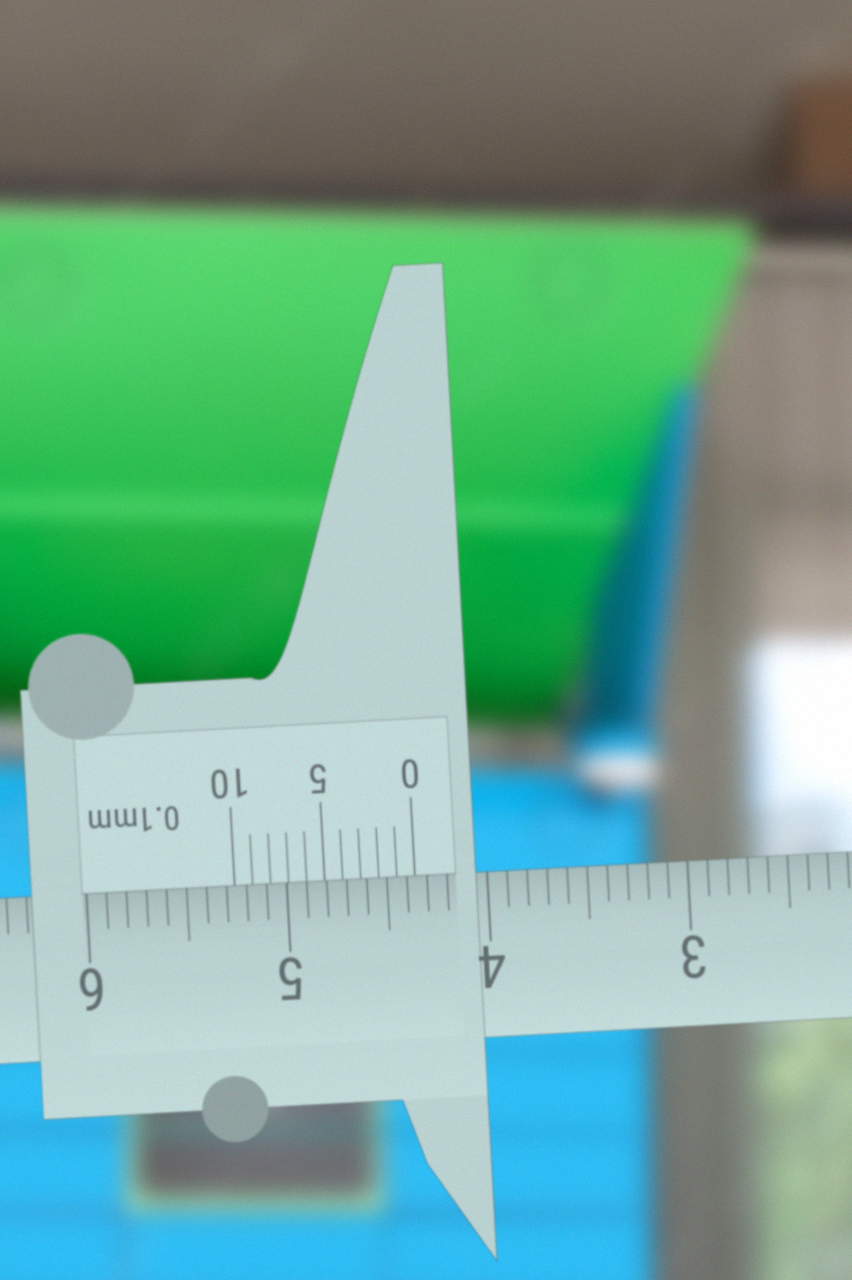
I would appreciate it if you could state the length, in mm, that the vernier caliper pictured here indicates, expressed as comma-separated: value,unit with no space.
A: 43.6,mm
